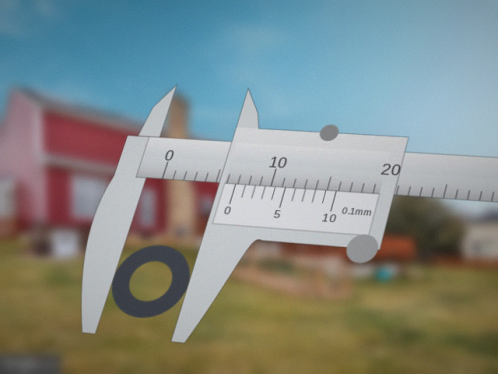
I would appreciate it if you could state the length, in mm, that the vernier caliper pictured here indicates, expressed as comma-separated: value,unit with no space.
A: 6.8,mm
